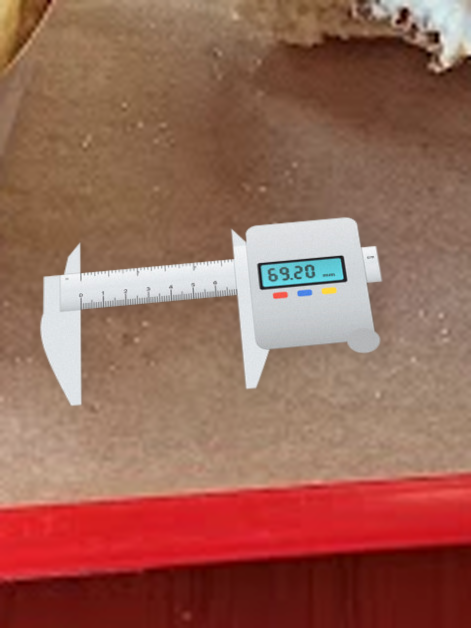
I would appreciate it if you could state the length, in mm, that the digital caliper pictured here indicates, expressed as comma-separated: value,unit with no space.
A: 69.20,mm
